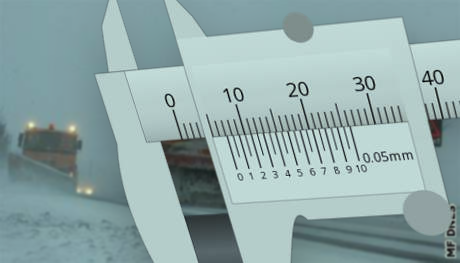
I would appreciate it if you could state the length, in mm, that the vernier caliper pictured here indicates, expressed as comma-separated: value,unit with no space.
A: 7.2,mm
